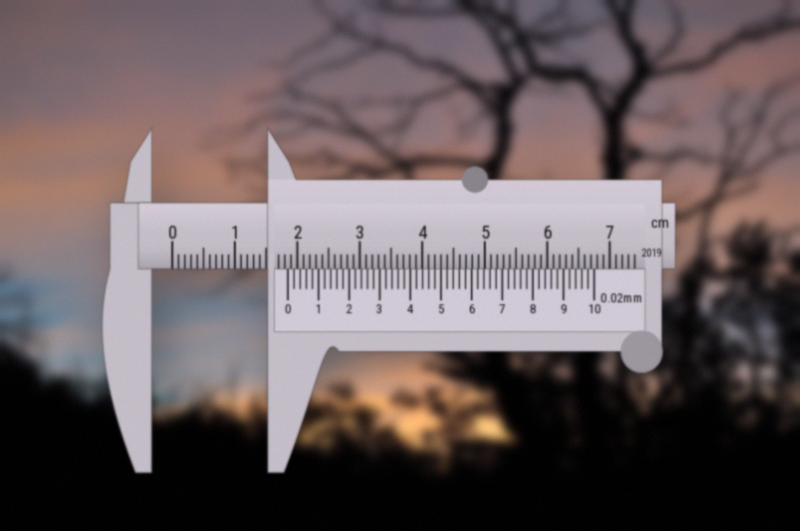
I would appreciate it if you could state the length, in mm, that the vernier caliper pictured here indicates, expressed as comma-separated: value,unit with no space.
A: 18.5,mm
